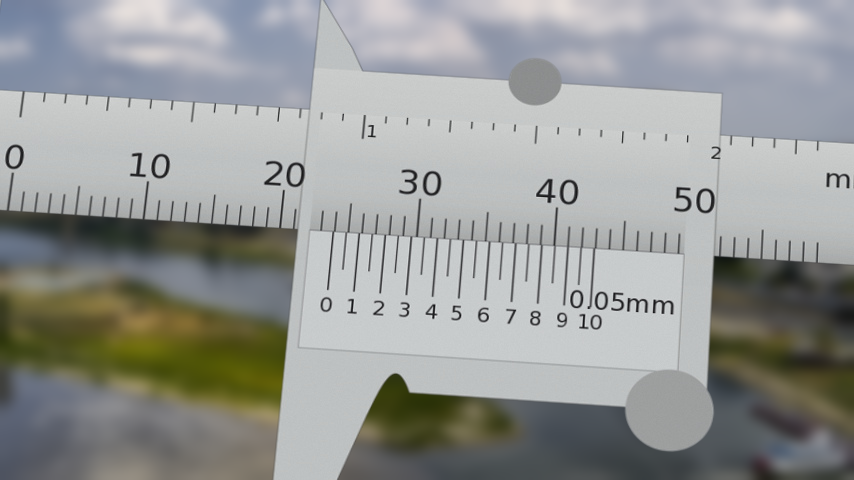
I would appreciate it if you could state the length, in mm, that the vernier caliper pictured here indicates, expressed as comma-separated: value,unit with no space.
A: 23.9,mm
